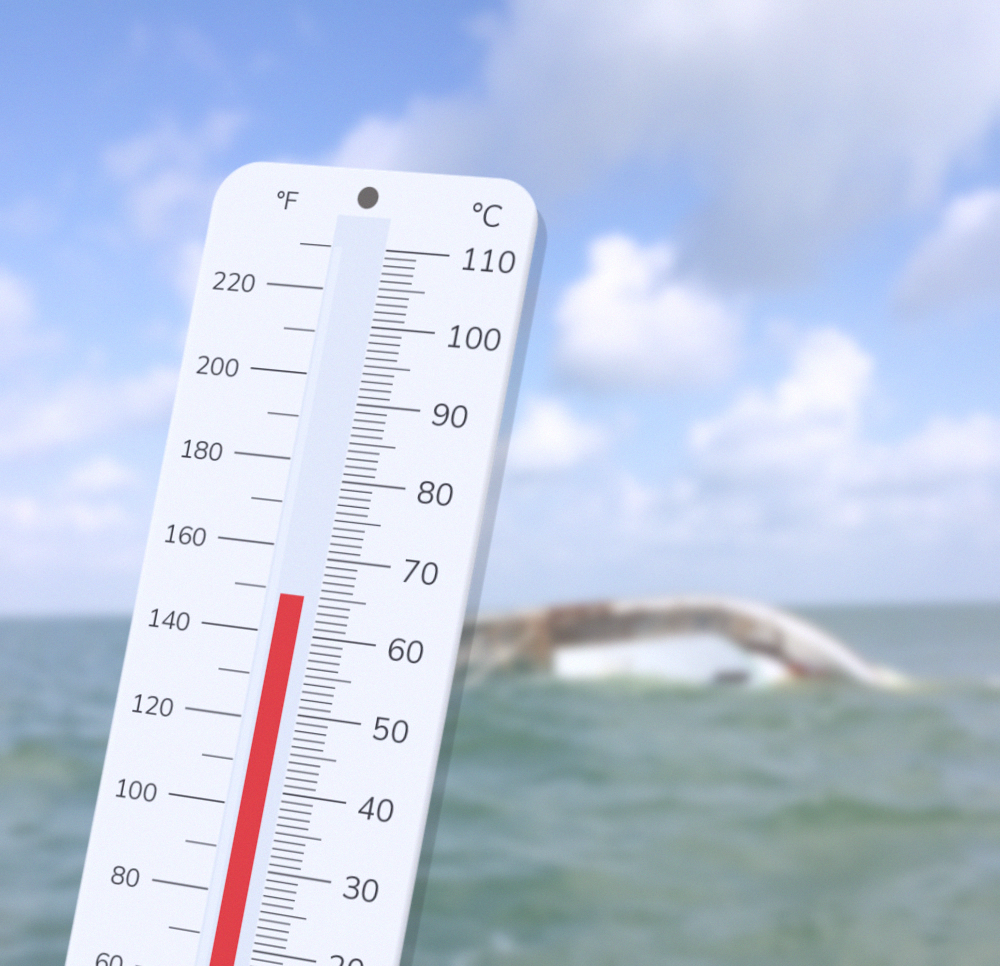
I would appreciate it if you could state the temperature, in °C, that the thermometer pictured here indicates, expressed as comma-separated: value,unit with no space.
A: 65,°C
